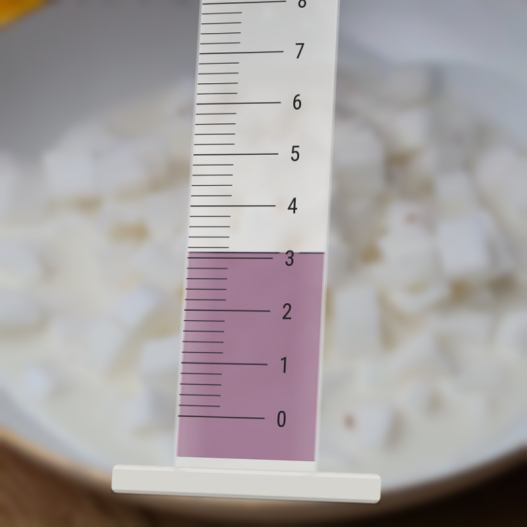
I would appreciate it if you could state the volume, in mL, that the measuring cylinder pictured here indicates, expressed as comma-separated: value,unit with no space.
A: 3.1,mL
